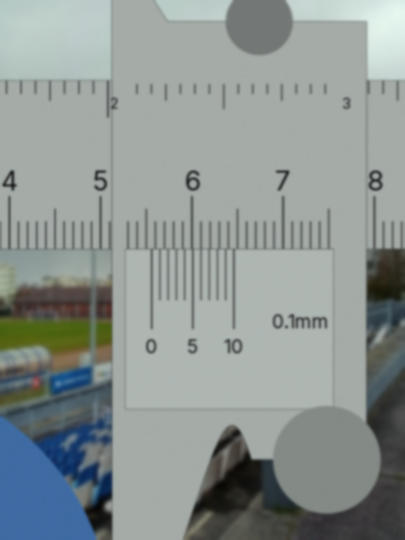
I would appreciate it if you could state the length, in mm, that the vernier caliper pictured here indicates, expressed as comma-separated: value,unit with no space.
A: 55.6,mm
